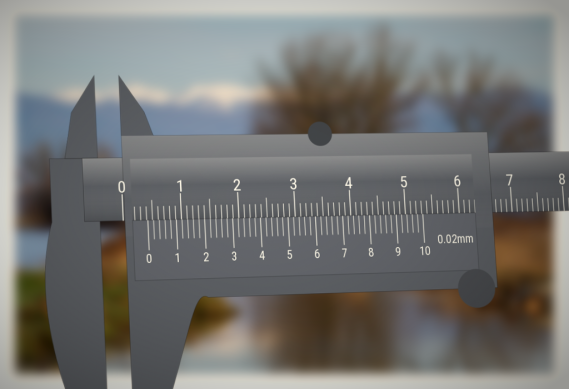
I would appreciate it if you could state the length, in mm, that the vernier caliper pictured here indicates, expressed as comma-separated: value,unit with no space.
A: 4.2,mm
